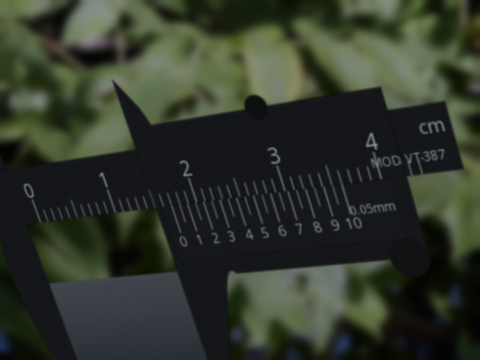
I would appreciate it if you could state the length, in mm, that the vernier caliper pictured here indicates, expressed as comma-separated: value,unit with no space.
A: 17.0,mm
